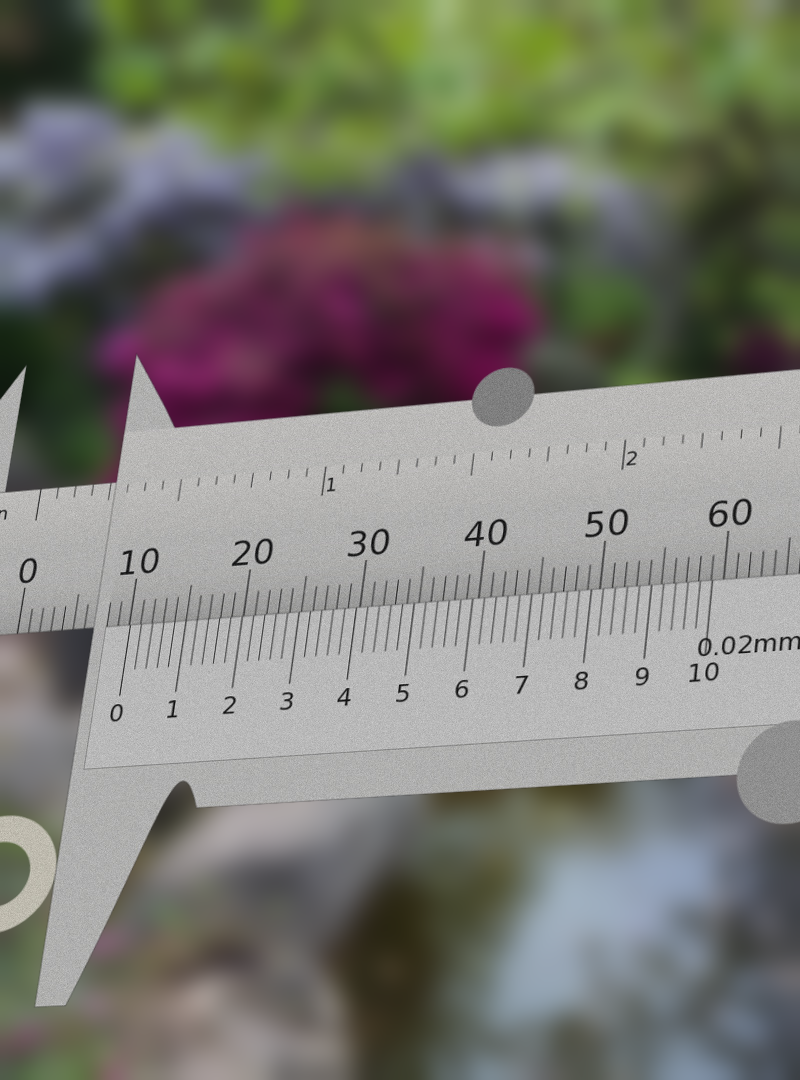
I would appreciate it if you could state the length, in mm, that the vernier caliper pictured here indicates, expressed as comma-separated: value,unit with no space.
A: 10.1,mm
